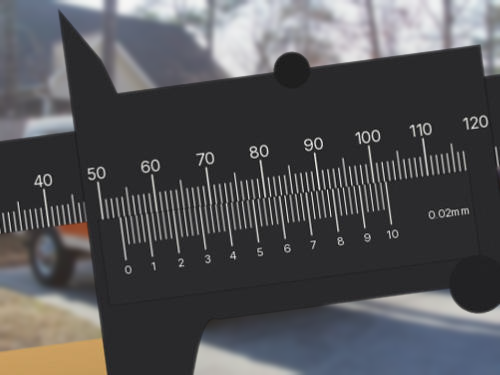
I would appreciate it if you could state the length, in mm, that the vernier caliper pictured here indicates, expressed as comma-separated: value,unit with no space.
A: 53.2,mm
